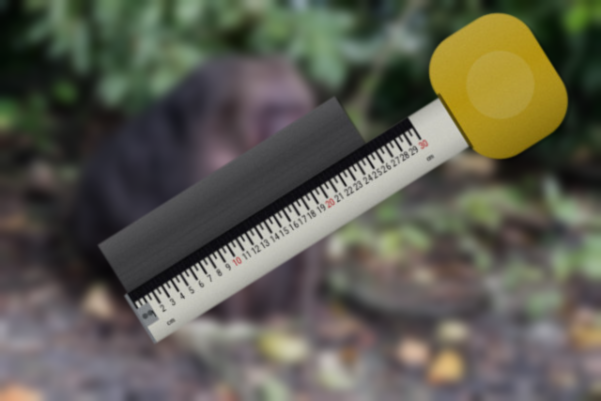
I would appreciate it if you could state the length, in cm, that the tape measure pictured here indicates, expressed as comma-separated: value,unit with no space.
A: 25.5,cm
